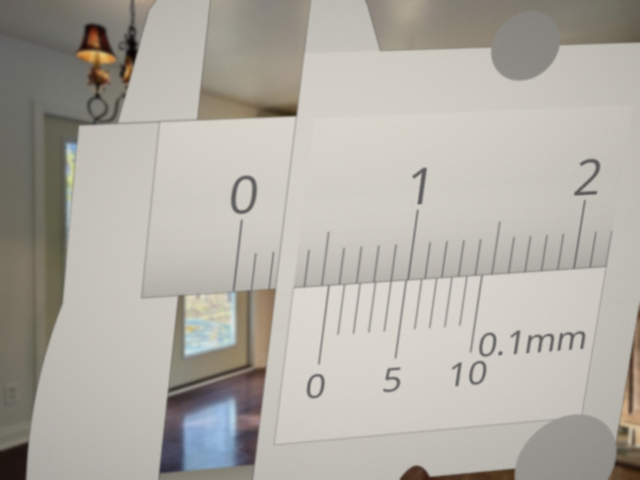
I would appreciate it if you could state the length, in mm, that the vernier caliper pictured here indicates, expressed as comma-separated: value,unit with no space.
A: 5.4,mm
